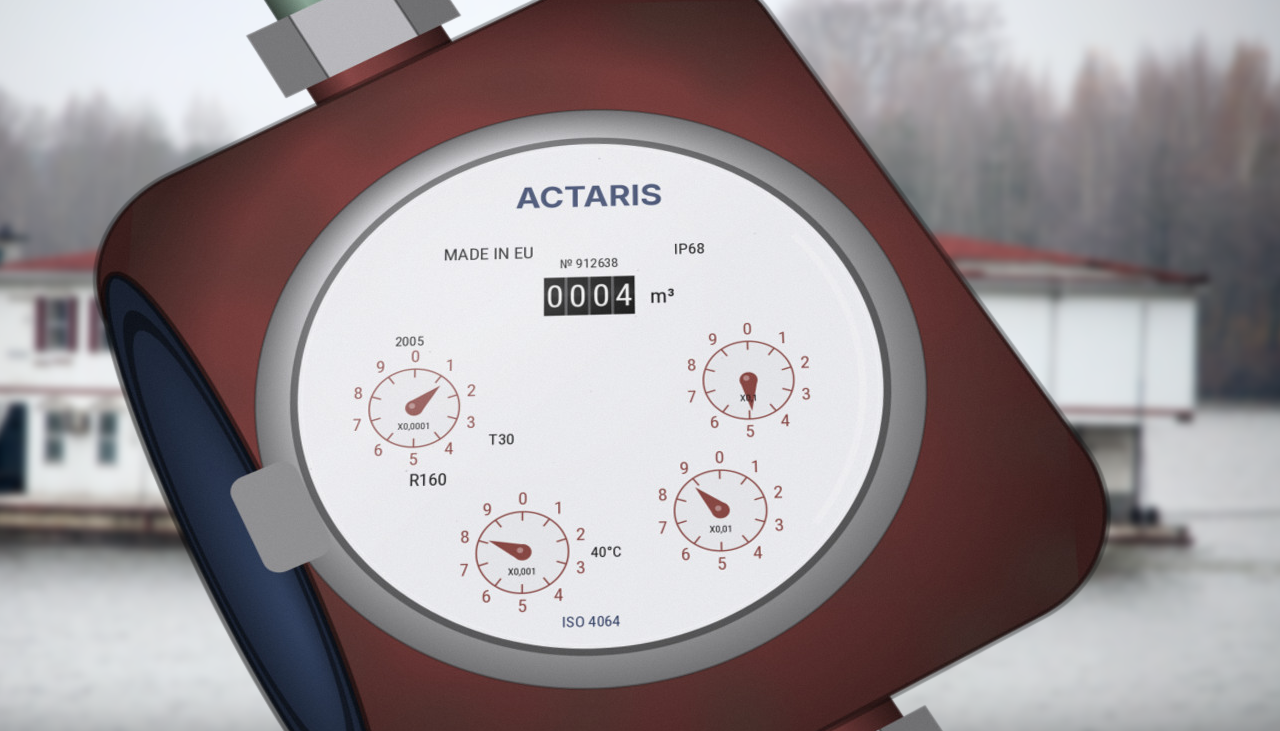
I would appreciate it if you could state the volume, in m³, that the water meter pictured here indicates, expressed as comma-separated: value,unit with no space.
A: 4.4881,m³
